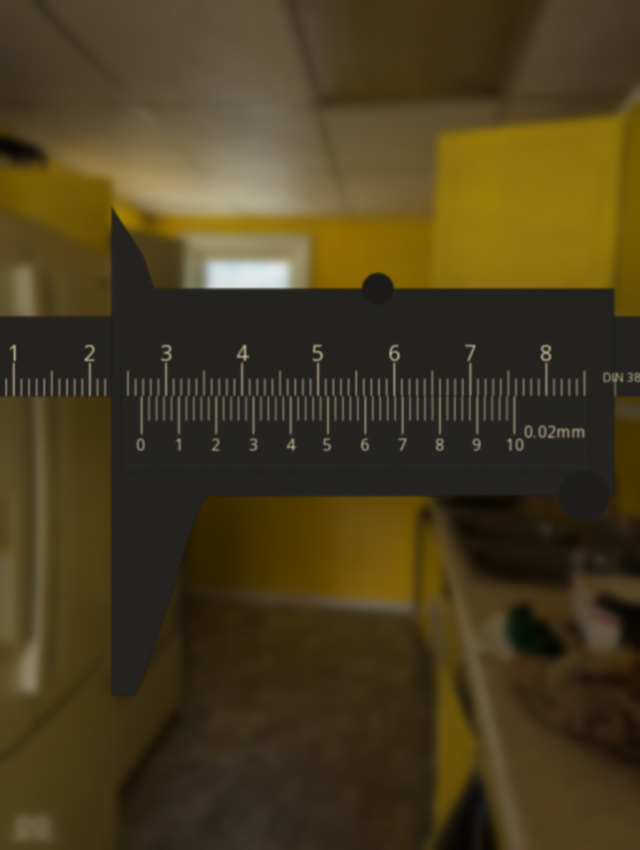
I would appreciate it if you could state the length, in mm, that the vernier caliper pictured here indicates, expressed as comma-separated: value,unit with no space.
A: 26.8,mm
